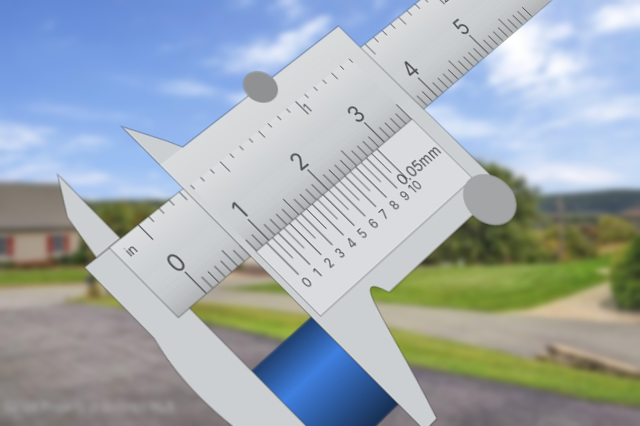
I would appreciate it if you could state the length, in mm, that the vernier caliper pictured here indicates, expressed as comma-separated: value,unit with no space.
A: 9.6,mm
